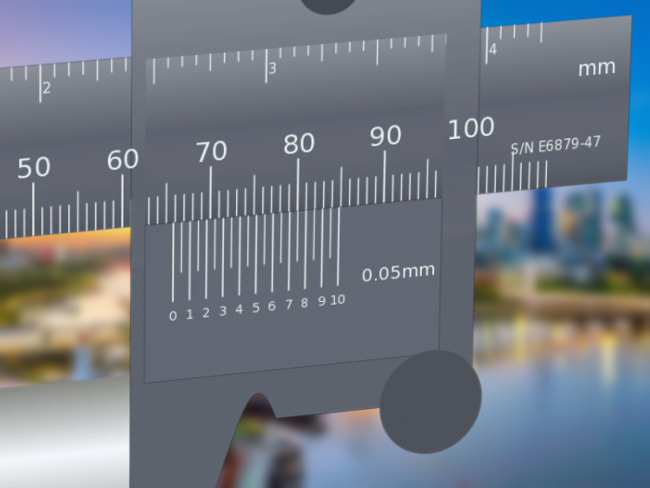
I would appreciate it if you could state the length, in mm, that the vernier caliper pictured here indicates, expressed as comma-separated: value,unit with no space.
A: 65.8,mm
